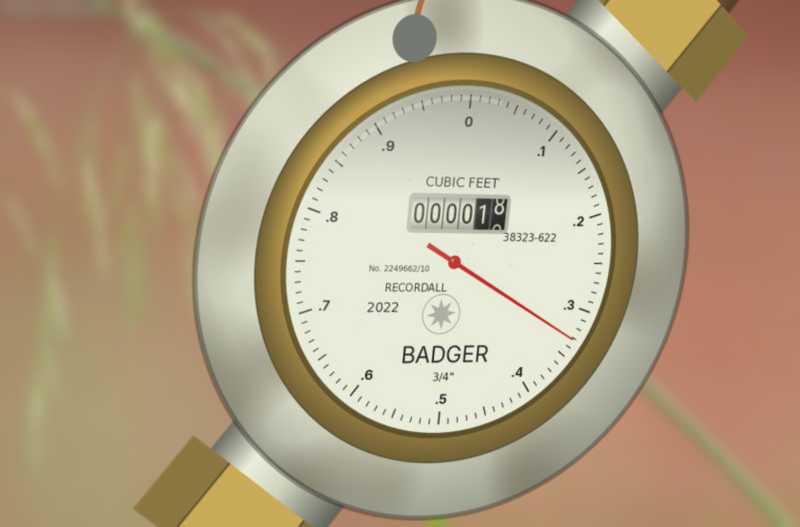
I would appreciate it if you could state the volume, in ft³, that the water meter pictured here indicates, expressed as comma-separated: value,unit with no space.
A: 18.33,ft³
